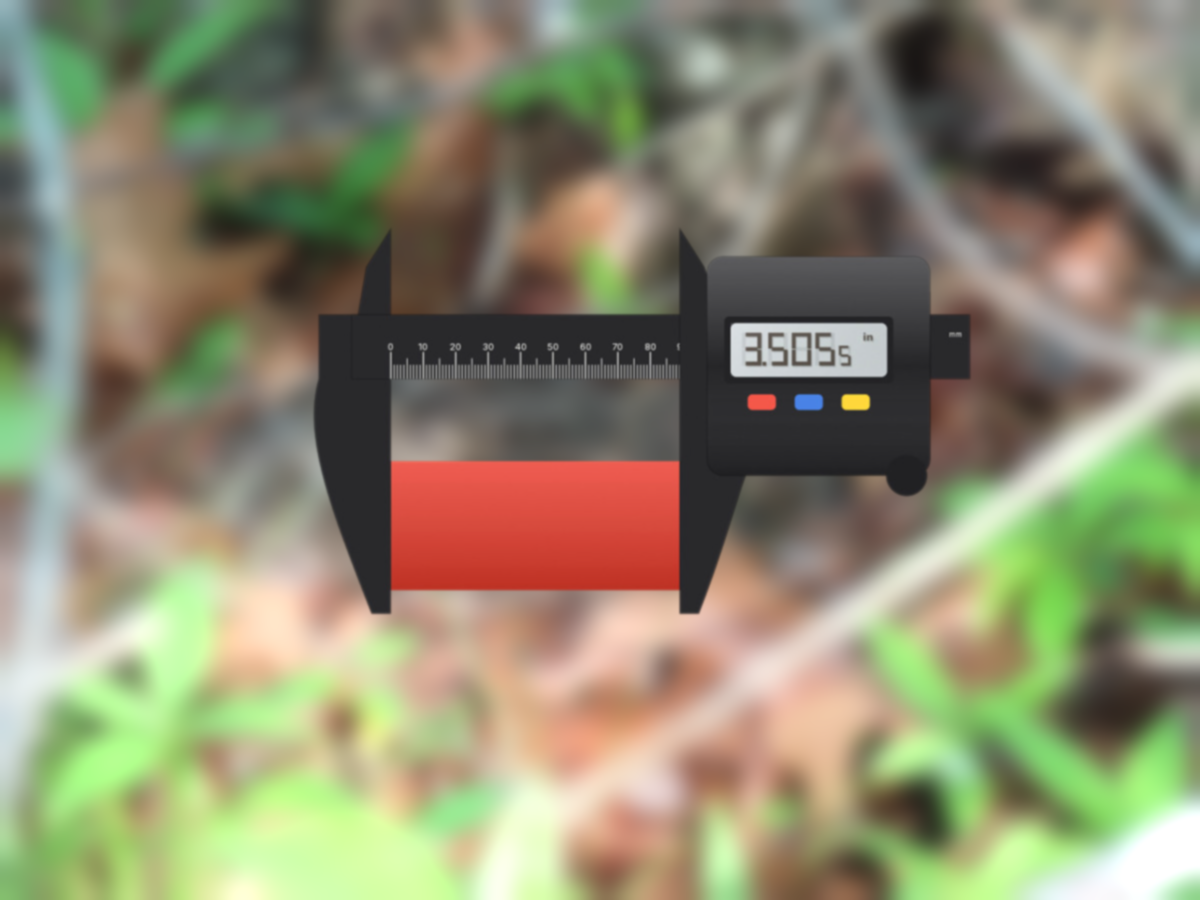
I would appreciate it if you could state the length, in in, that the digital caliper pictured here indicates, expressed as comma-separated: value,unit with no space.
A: 3.5055,in
